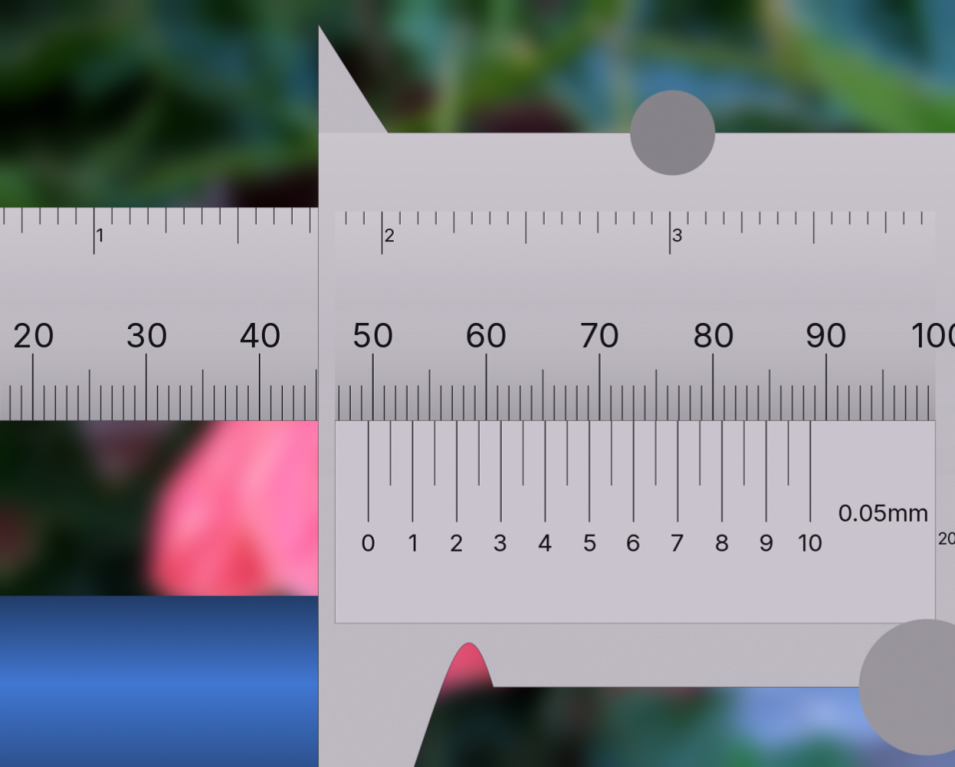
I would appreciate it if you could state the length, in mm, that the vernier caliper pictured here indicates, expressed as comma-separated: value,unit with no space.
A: 49.6,mm
